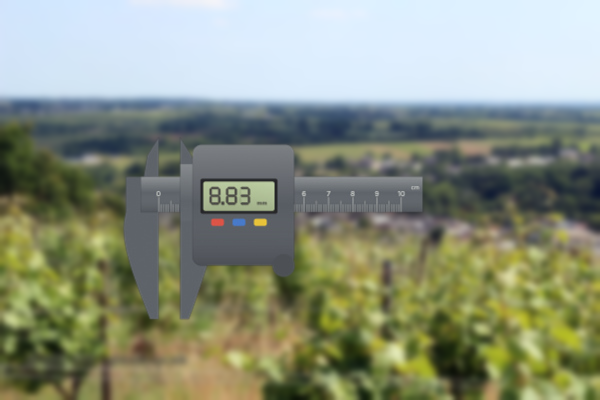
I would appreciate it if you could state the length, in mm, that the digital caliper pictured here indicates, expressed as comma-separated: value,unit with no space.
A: 8.83,mm
